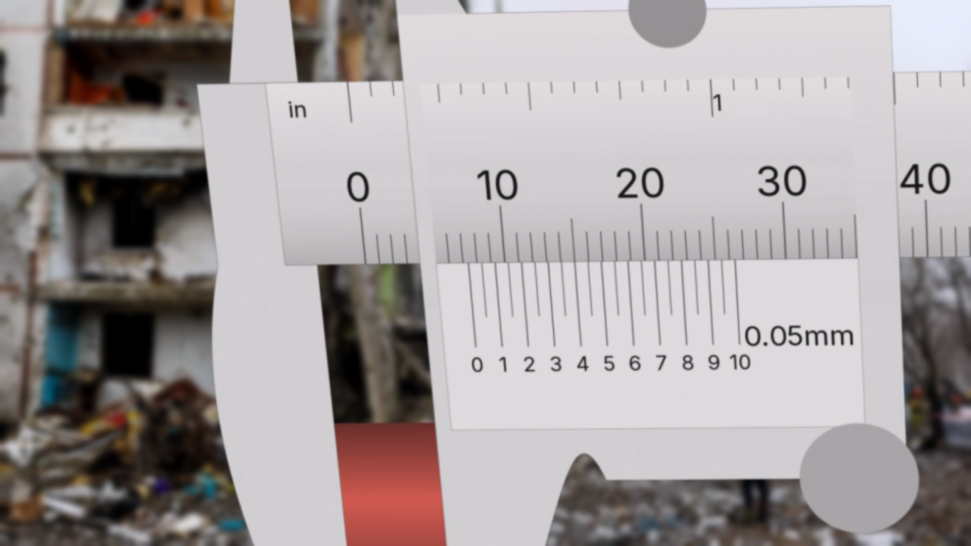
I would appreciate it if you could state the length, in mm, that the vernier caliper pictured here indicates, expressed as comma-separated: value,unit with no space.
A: 7.4,mm
